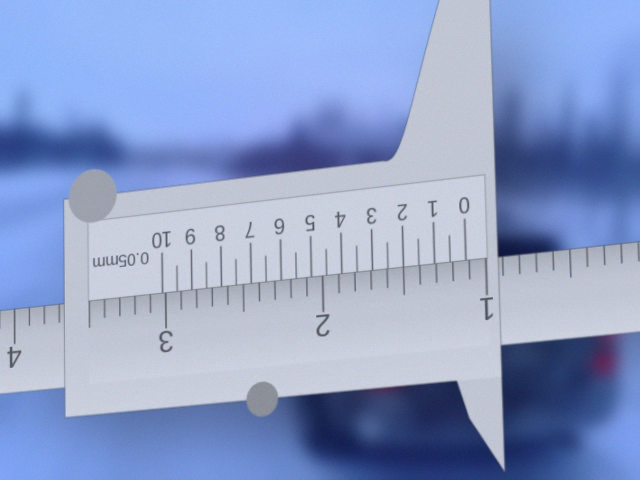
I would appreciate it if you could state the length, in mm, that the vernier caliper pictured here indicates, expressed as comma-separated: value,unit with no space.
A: 11.2,mm
